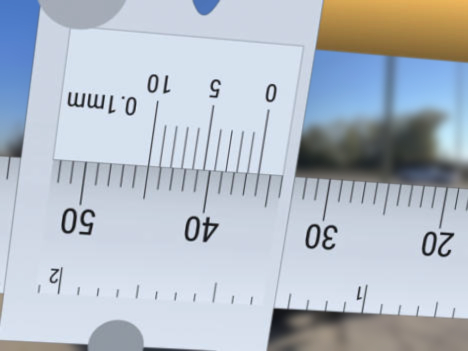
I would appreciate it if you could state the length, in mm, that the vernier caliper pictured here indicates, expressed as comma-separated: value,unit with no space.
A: 36.0,mm
